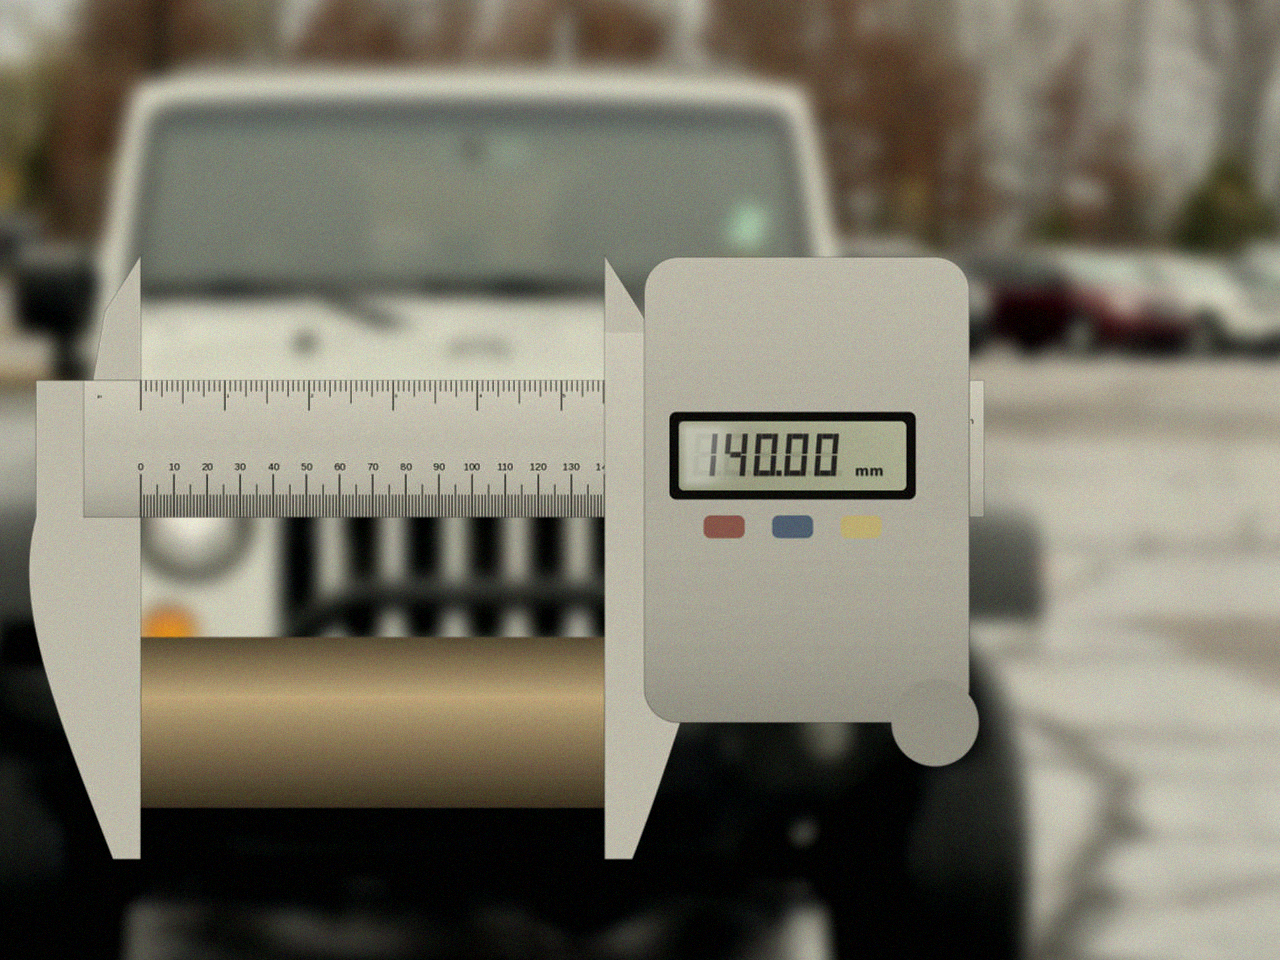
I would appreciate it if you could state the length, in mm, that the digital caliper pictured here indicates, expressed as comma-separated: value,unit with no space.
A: 140.00,mm
